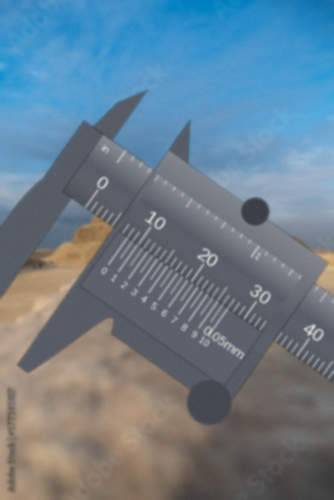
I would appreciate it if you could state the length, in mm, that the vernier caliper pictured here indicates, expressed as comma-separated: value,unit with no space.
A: 8.0,mm
